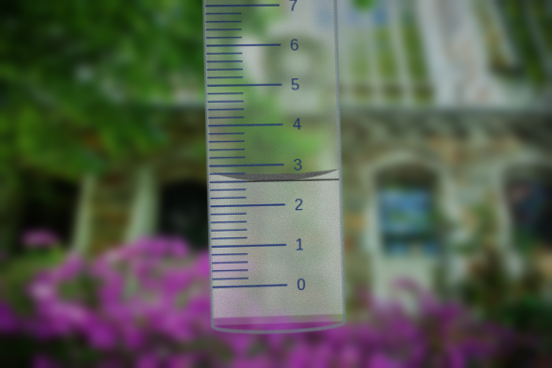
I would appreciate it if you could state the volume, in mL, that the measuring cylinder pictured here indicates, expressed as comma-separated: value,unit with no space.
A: 2.6,mL
